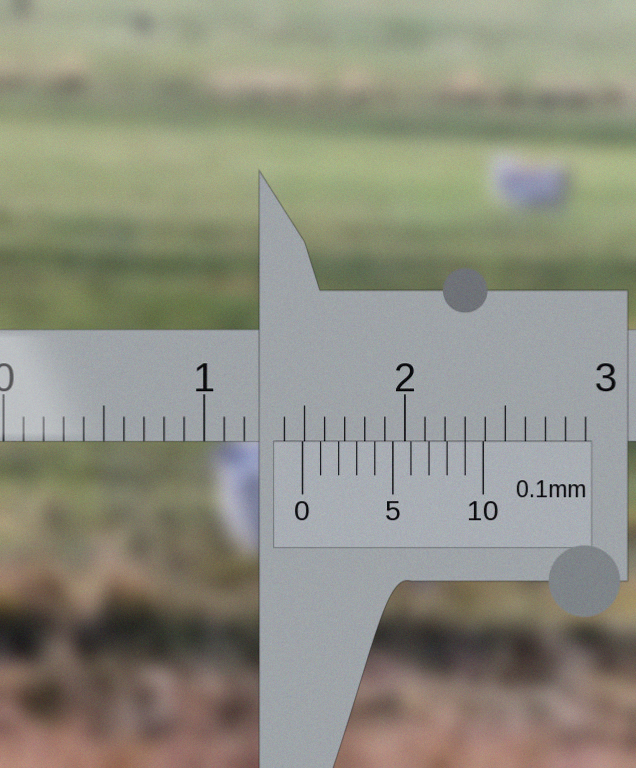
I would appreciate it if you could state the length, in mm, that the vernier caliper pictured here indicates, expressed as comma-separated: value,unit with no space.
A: 14.9,mm
